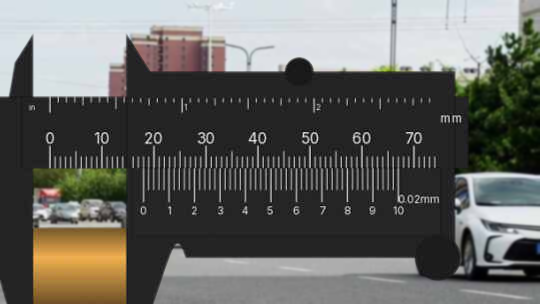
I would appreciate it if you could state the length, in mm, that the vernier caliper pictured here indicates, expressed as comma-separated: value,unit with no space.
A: 18.0,mm
